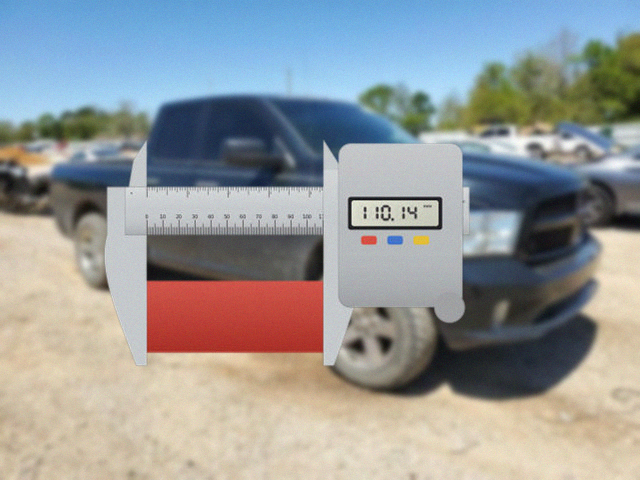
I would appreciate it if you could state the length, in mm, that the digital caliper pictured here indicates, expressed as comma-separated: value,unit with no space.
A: 110.14,mm
